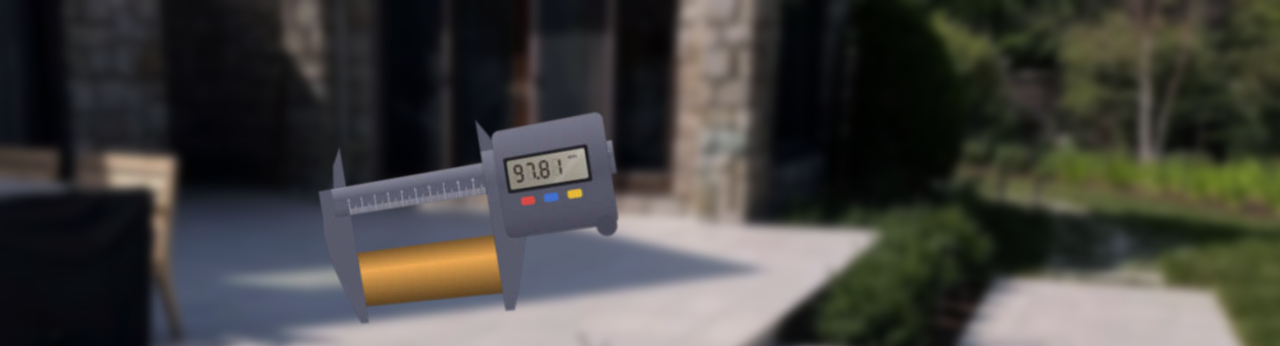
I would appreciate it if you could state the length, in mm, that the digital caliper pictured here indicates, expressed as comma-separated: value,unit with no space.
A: 97.81,mm
